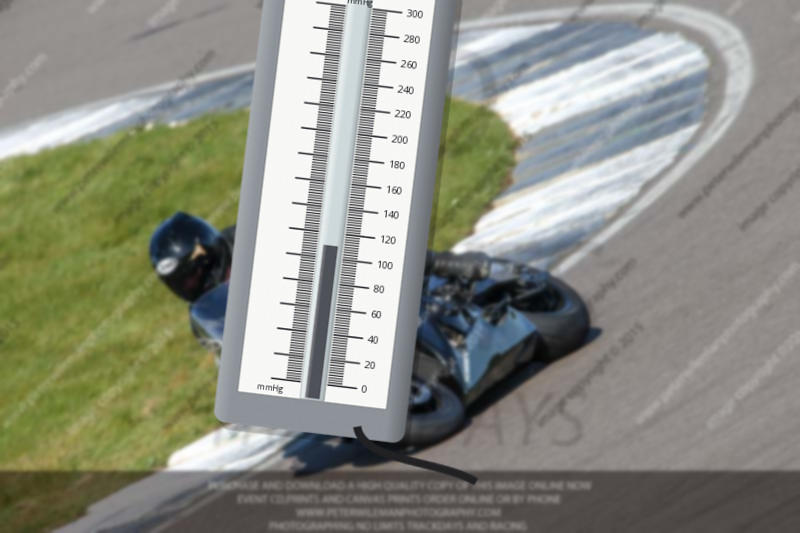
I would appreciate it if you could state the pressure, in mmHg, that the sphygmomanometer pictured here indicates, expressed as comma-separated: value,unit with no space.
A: 110,mmHg
